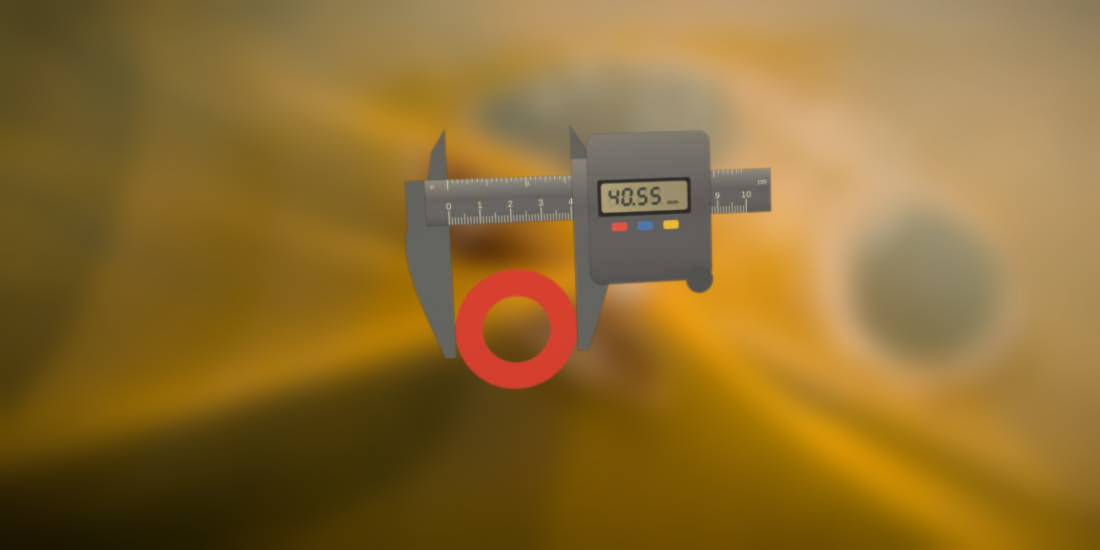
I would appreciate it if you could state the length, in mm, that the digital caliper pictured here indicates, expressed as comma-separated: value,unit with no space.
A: 40.55,mm
